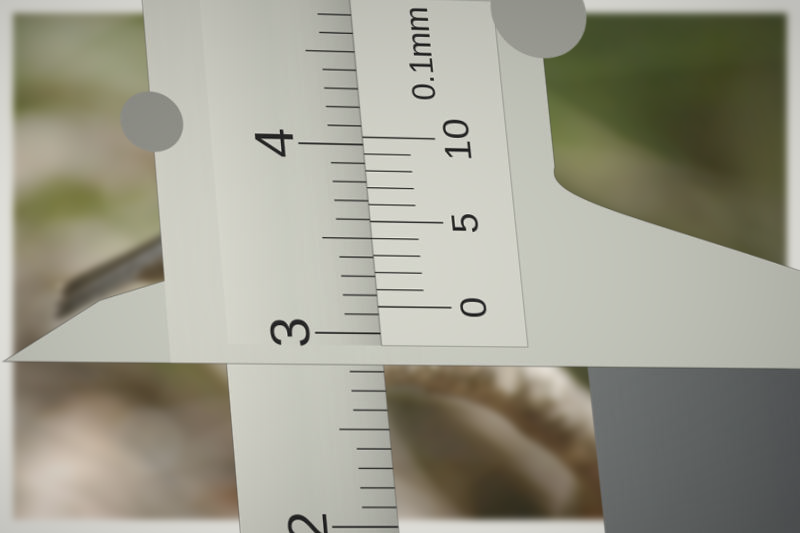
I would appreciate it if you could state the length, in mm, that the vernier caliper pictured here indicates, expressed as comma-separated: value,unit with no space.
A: 31.4,mm
